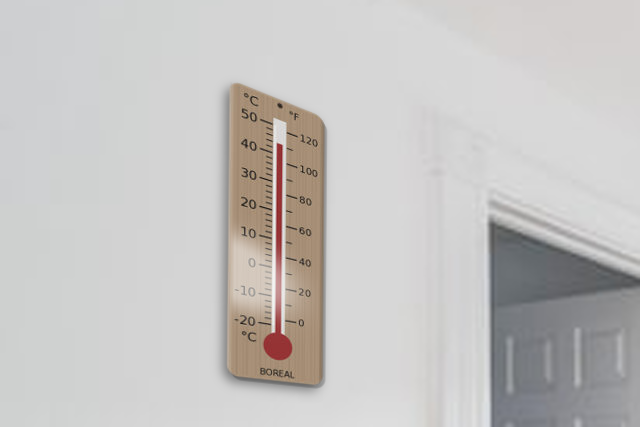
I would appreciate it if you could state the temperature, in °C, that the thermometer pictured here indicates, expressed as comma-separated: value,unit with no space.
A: 44,°C
